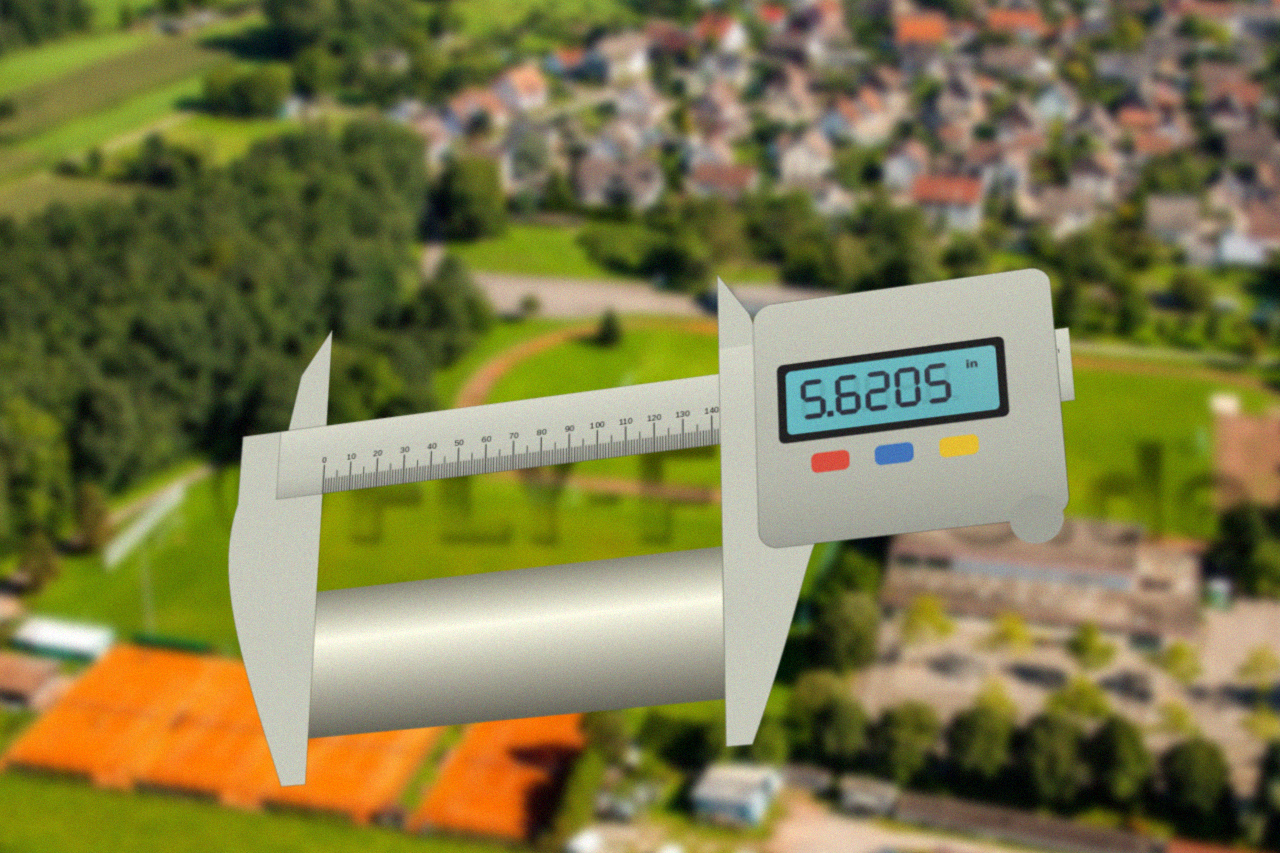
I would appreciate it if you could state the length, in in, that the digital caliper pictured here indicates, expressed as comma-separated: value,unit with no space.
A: 5.6205,in
